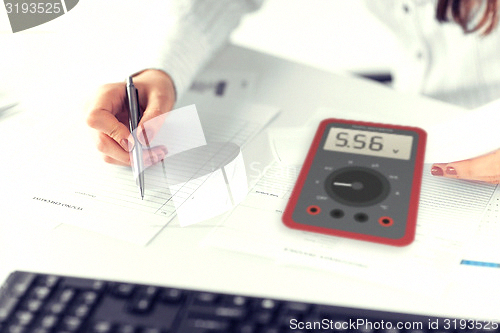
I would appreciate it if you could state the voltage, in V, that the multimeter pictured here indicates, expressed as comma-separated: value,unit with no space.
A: 5.56,V
